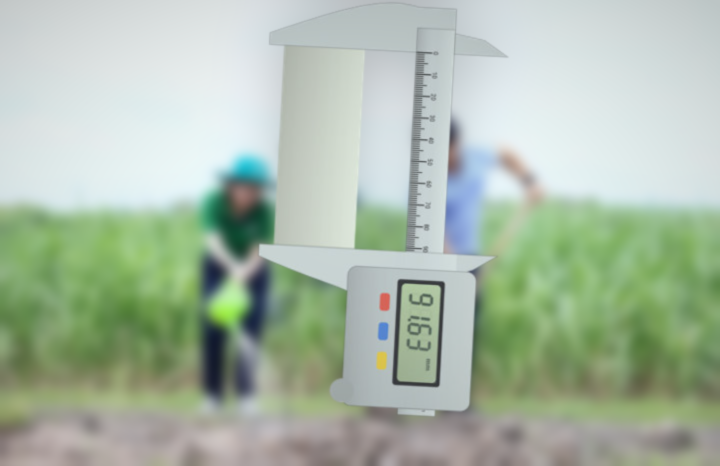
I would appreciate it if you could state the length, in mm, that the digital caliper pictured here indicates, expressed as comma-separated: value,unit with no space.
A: 91.63,mm
